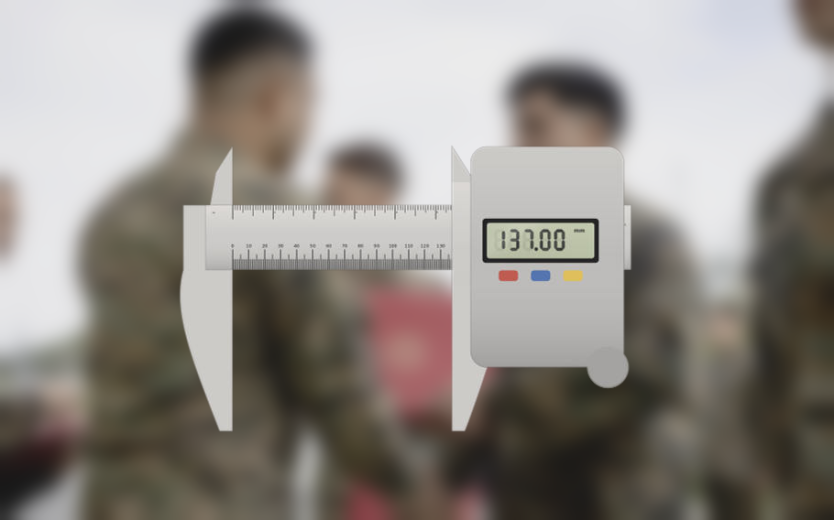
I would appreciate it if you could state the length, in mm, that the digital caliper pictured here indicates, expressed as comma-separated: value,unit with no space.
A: 137.00,mm
